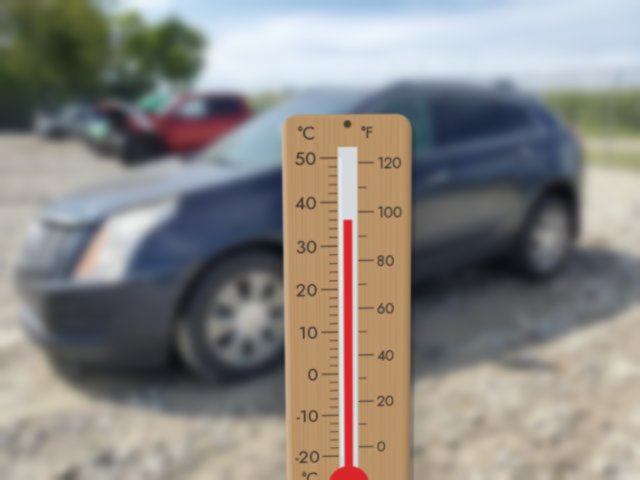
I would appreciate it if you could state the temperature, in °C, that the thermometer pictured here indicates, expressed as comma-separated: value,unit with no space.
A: 36,°C
